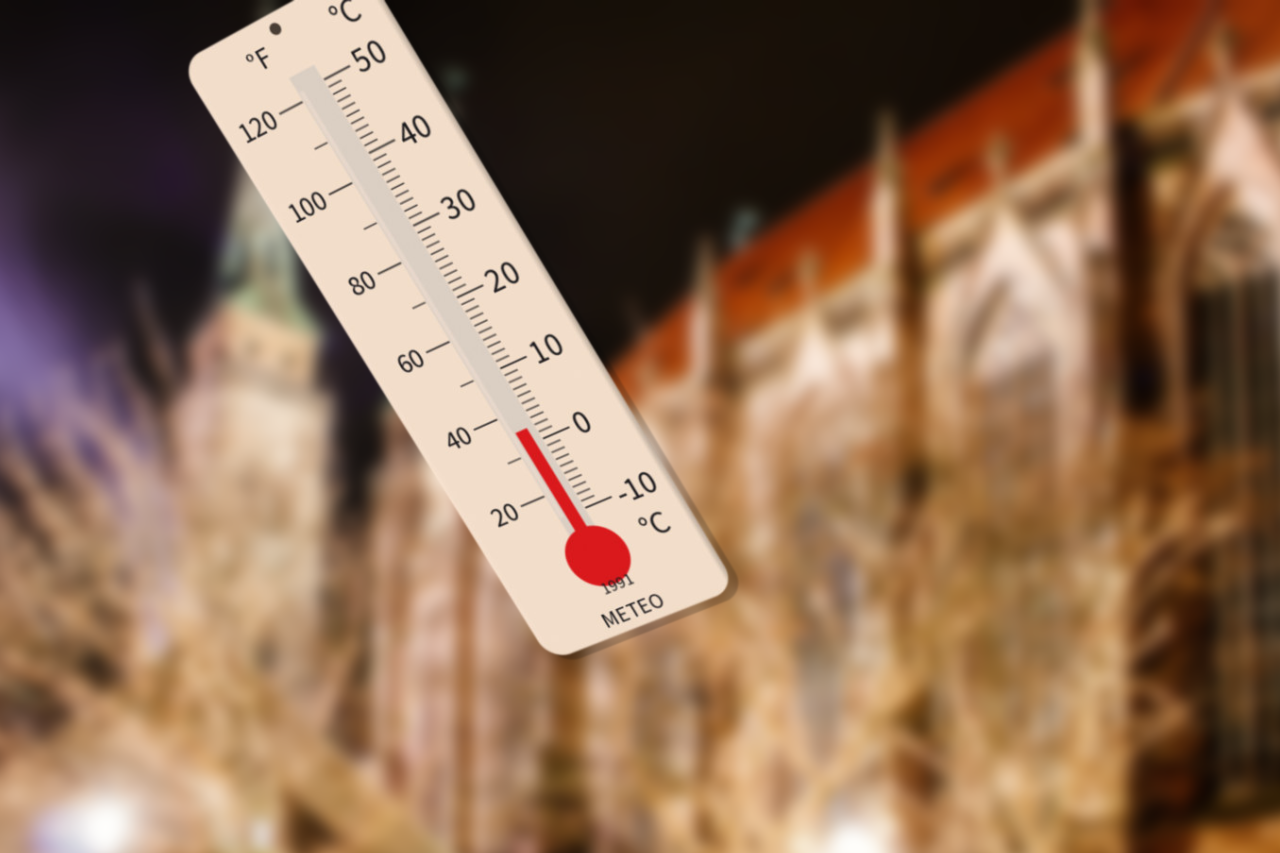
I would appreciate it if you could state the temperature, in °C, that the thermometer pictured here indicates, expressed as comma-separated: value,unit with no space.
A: 2,°C
